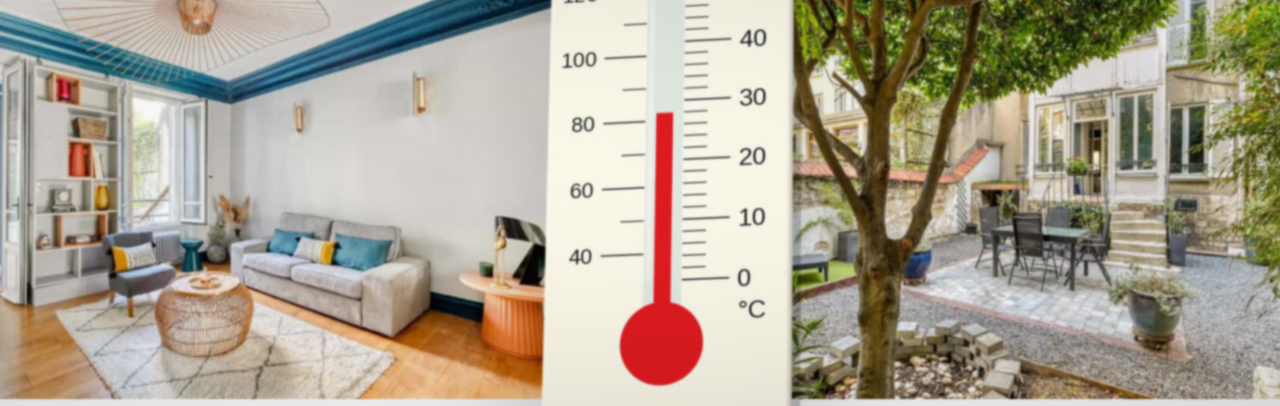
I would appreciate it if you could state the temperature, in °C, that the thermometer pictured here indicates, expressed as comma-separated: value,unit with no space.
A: 28,°C
